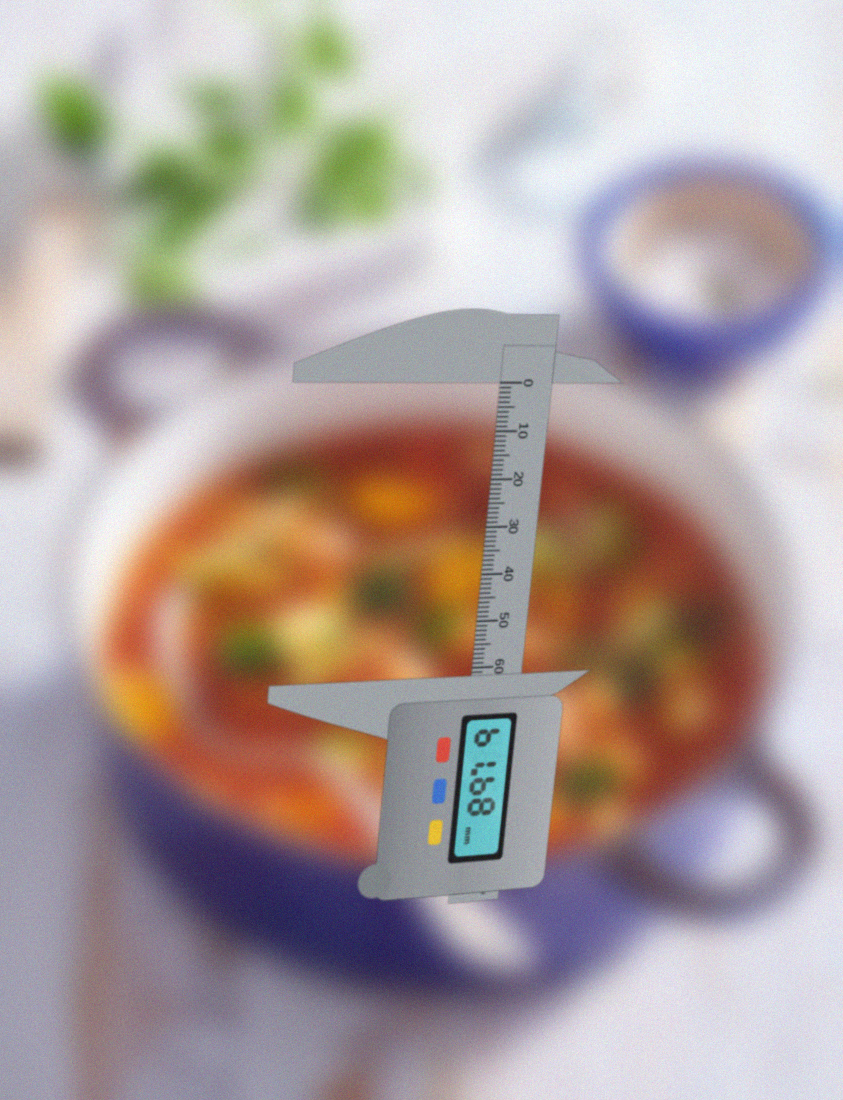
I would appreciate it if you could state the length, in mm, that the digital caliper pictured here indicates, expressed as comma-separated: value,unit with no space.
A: 61.68,mm
